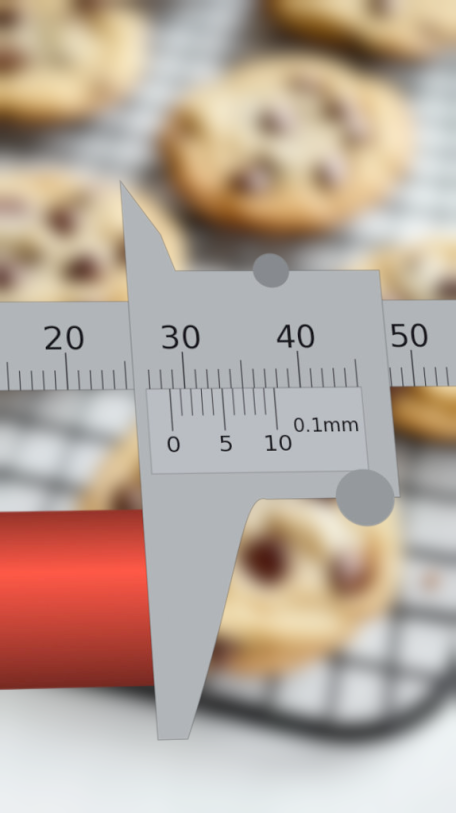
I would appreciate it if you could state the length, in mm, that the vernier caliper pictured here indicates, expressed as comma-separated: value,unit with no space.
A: 28.7,mm
